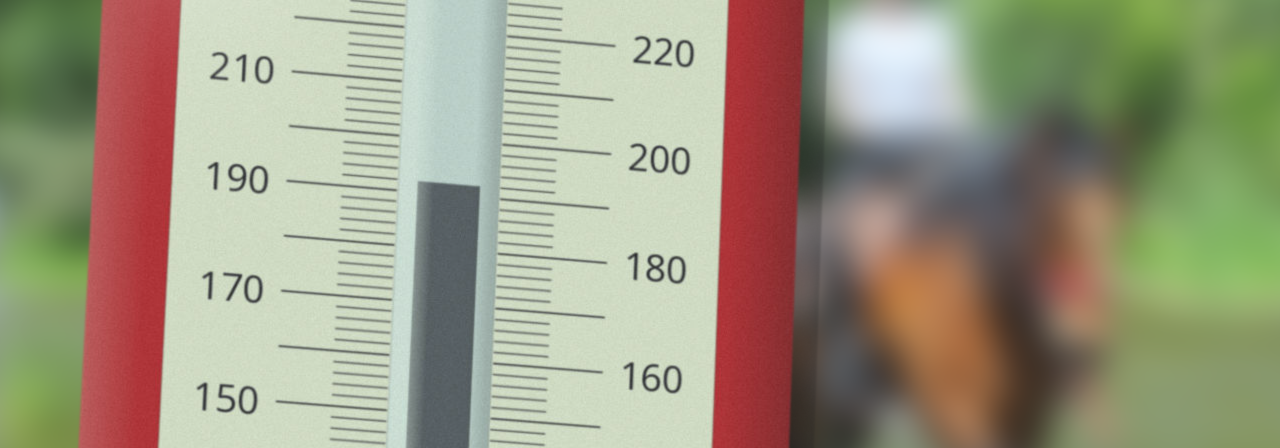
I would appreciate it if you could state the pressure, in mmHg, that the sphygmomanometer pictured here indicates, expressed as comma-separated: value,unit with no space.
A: 192,mmHg
